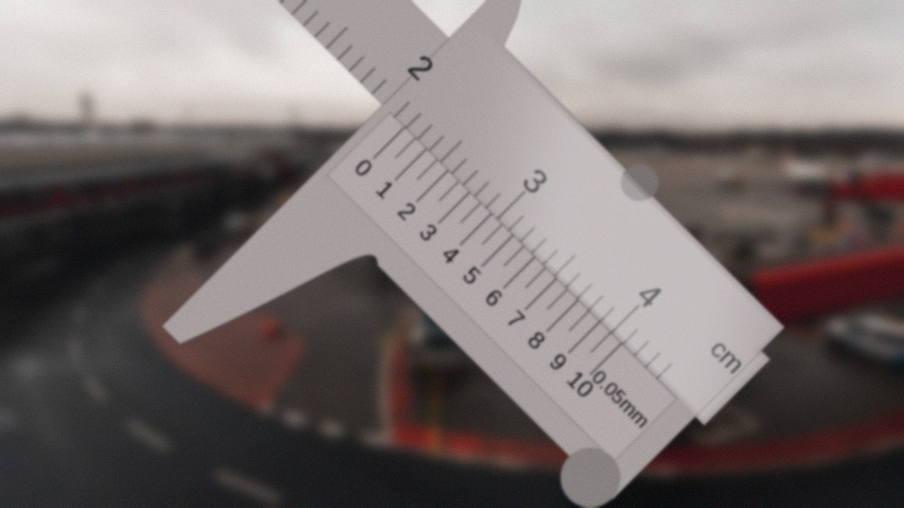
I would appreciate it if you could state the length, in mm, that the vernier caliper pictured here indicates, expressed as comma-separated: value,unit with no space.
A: 21.9,mm
